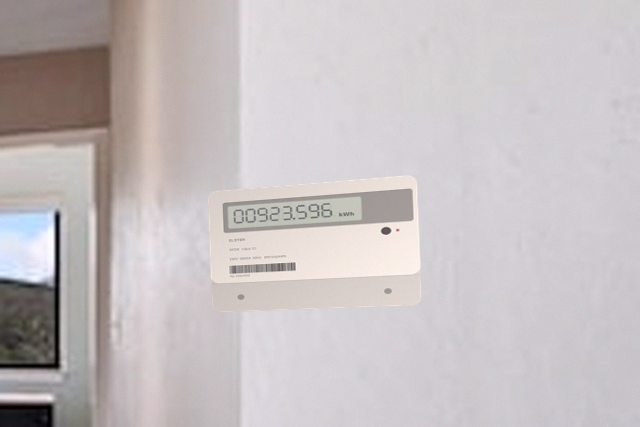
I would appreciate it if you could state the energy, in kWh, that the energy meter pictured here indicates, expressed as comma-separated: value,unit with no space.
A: 923.596,kWh
